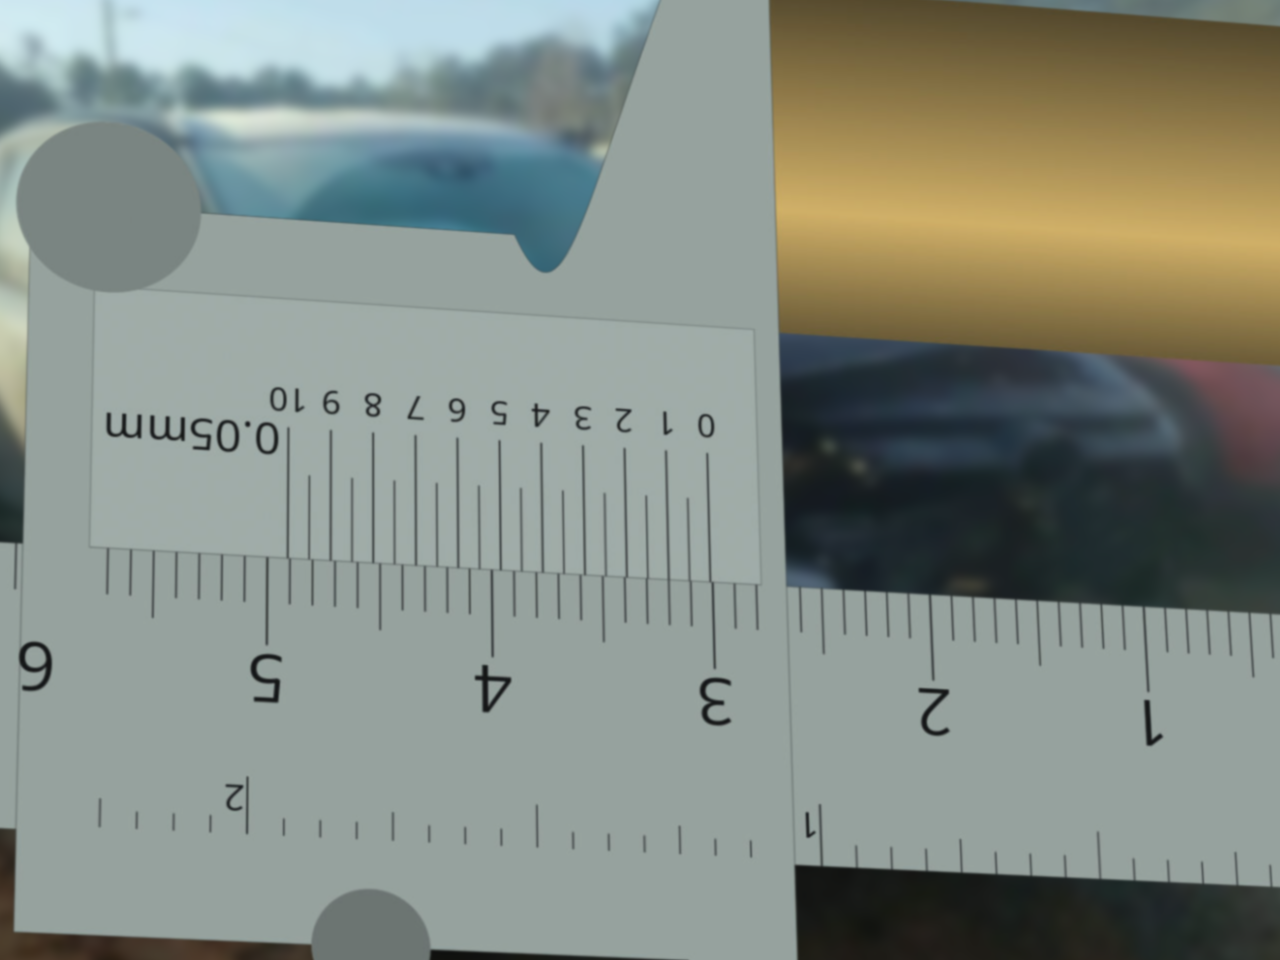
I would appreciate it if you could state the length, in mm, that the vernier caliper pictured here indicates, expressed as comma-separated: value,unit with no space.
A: 30.1,mm
